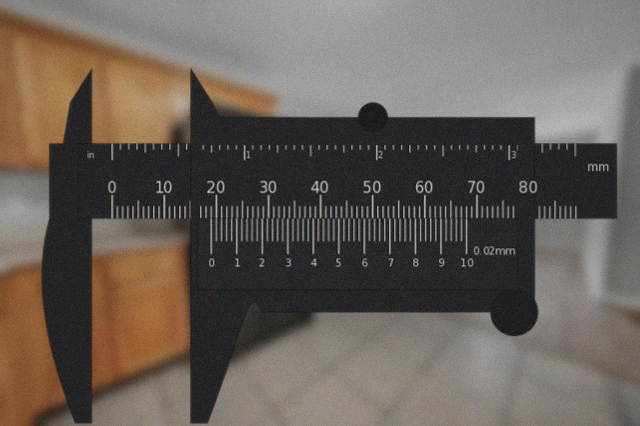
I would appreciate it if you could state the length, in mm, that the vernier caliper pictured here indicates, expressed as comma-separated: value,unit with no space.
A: 19.0,mm
